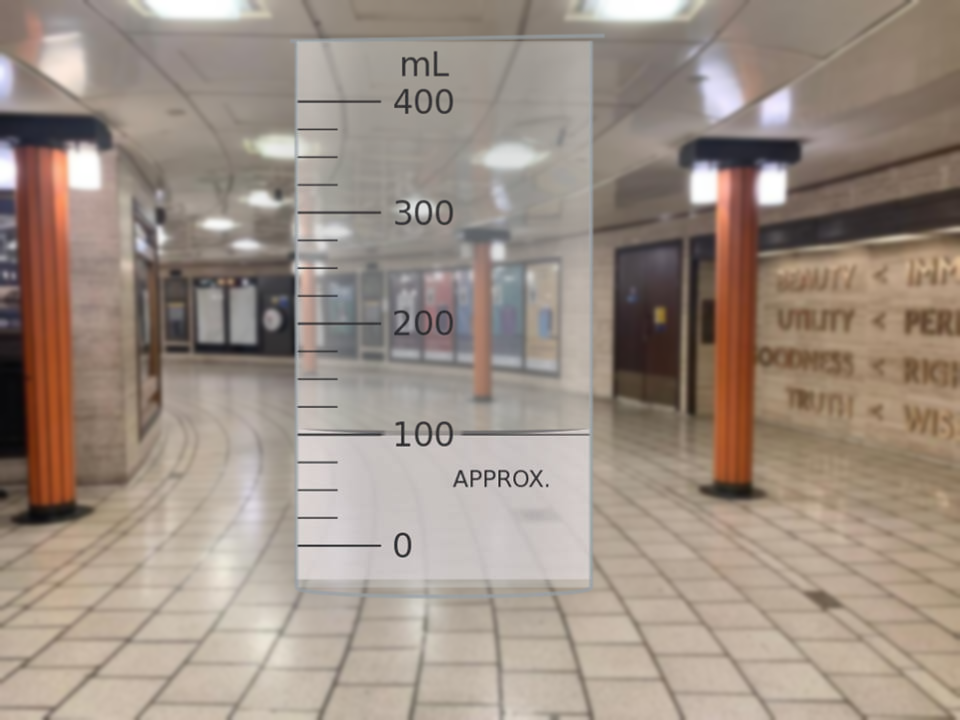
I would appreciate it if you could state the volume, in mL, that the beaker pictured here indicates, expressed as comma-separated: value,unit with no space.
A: 100,mL
